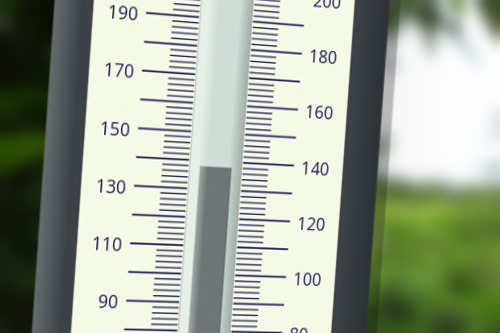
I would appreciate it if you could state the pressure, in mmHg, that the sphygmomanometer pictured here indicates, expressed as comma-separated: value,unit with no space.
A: 138,mmHg
